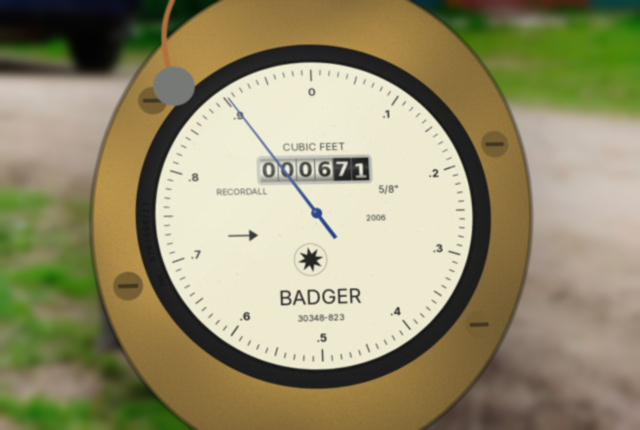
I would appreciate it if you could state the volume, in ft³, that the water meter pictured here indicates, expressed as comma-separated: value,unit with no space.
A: 670.90,ft³
